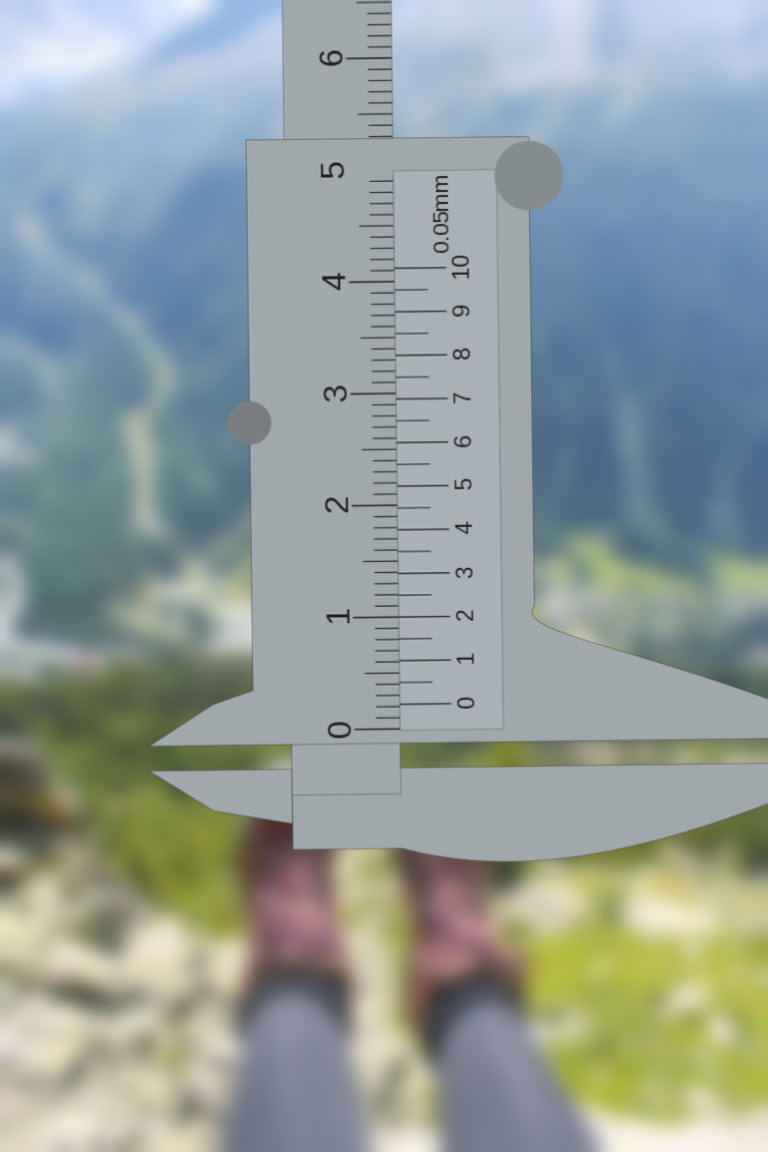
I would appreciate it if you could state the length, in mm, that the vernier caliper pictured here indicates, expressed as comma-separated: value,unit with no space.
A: 2.2,mm
